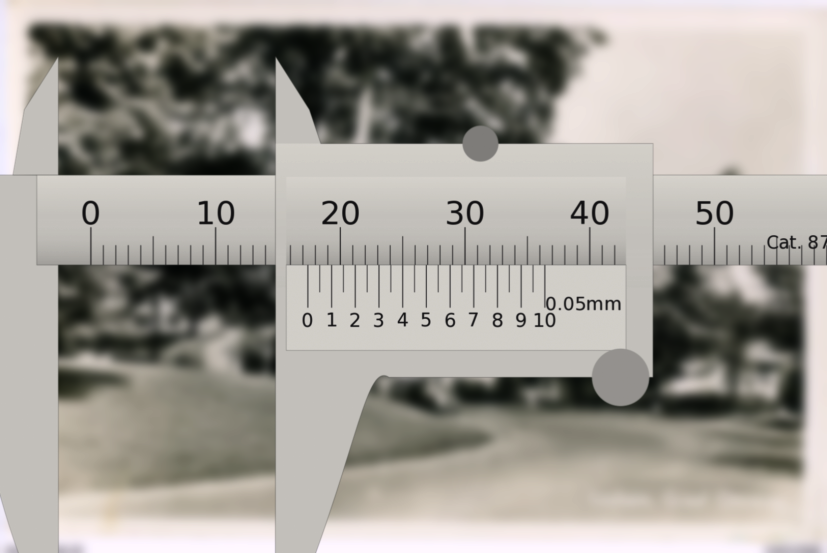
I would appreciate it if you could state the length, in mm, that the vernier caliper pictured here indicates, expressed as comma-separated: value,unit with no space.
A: 17.4,mm
